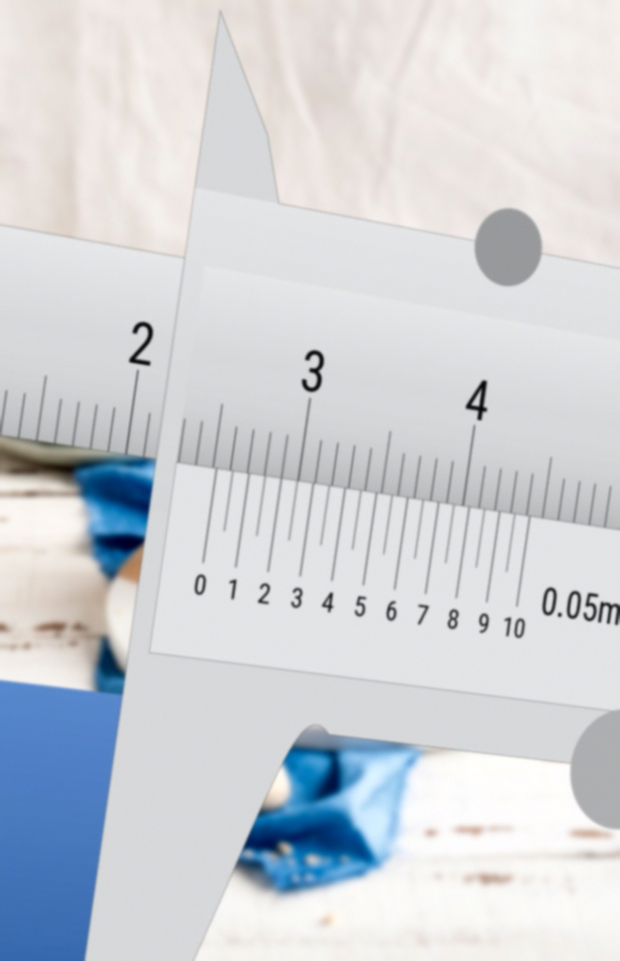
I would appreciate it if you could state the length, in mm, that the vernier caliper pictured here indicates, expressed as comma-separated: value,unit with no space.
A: 25.2,mm
